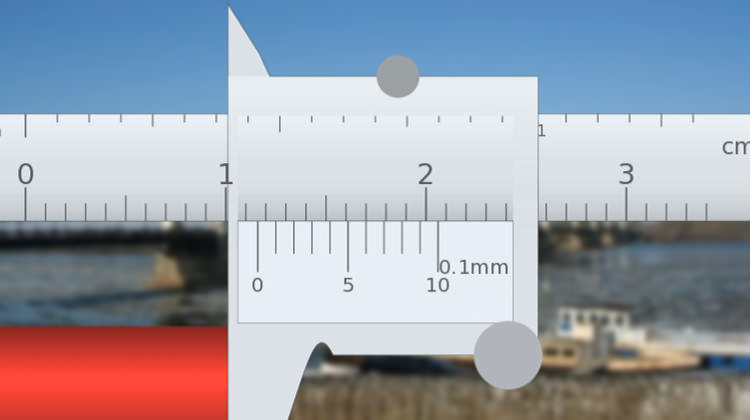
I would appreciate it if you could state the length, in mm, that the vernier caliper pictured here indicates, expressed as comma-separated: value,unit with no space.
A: 11.6,mm
